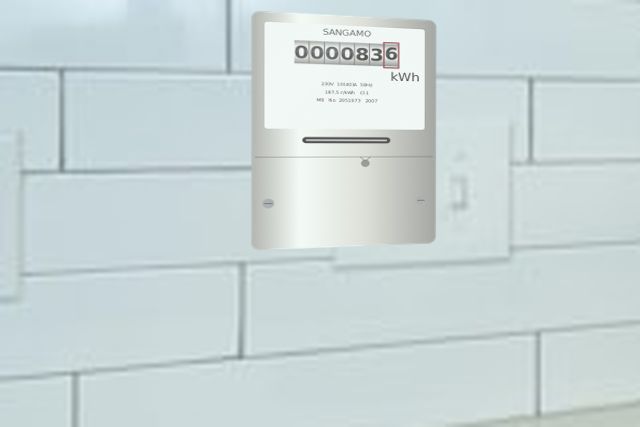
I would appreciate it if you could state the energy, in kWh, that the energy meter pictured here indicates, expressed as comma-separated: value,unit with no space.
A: 83.6,kWh
